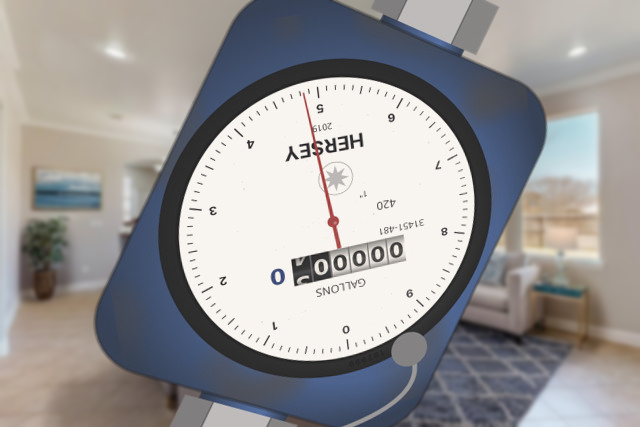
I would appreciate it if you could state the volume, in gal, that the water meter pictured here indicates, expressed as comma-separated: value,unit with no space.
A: 34.8,gal
